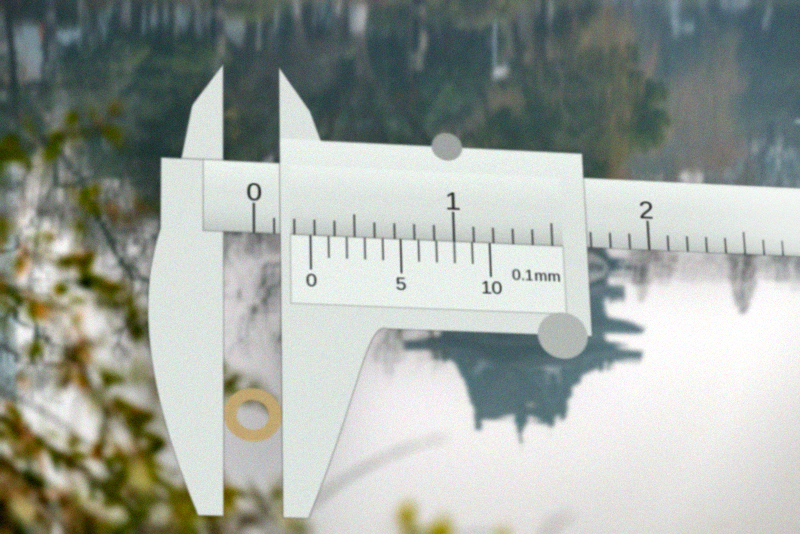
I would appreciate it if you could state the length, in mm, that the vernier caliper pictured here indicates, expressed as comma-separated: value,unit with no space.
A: 2.8,mm
